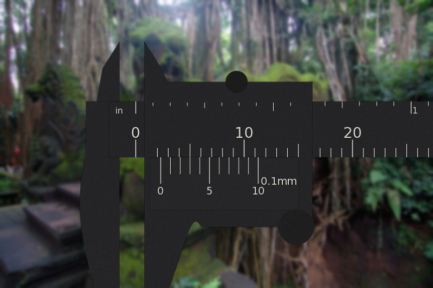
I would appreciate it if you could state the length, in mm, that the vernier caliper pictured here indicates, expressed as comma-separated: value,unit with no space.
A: 2.3,mm
